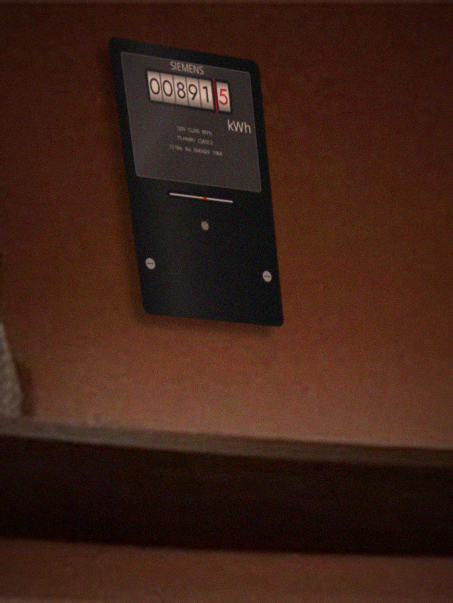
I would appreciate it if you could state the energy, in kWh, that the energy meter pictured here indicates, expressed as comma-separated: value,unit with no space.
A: 891.5,kWh
